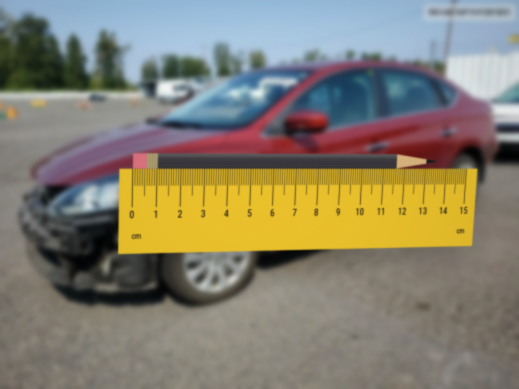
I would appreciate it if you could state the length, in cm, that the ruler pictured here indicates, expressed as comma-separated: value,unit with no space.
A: 13.5,cm
